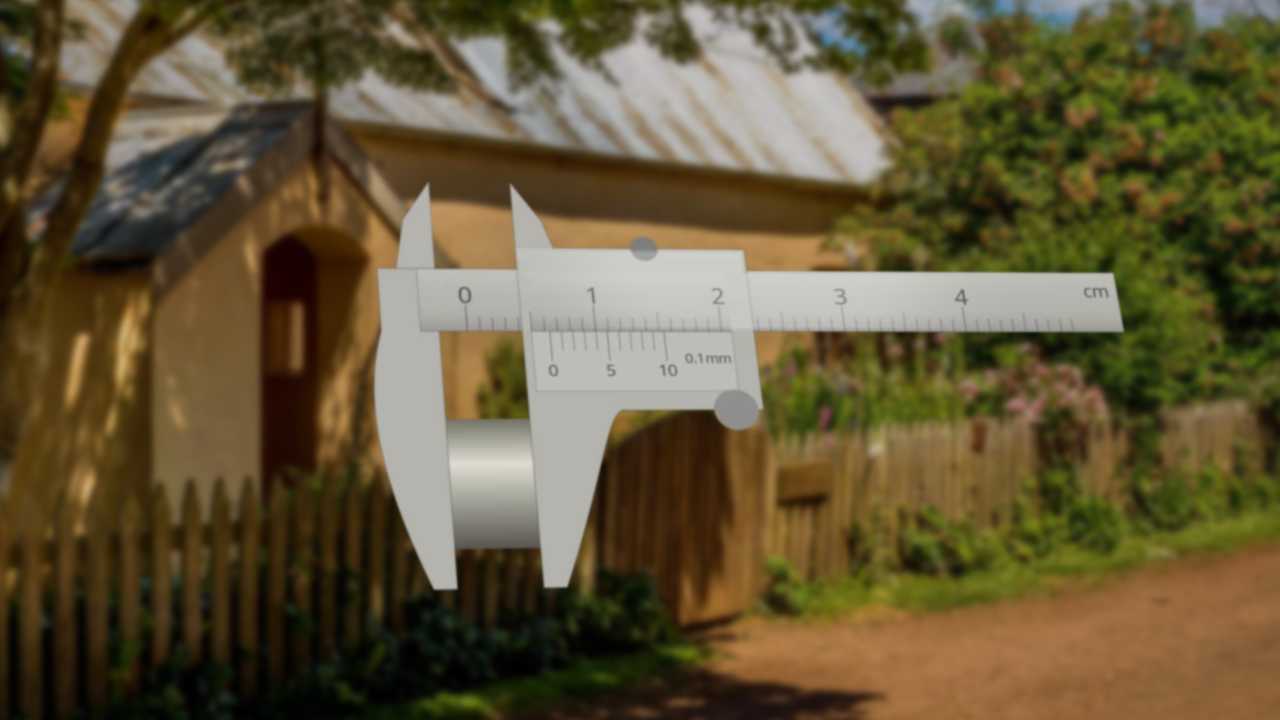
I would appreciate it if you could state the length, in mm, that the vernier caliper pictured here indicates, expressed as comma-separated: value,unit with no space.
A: 6.4,mm
